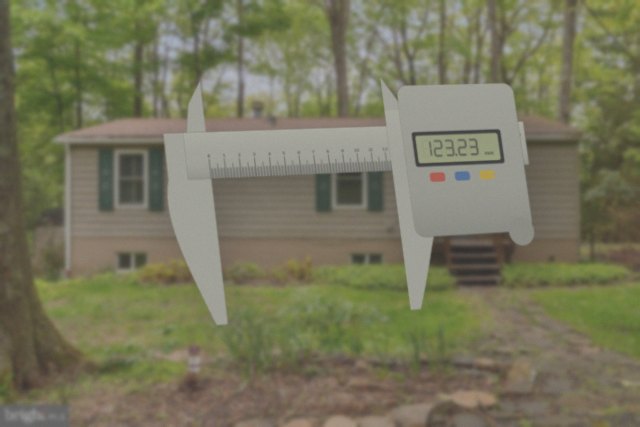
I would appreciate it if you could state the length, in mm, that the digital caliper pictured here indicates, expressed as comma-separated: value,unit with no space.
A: 123.23,mm
